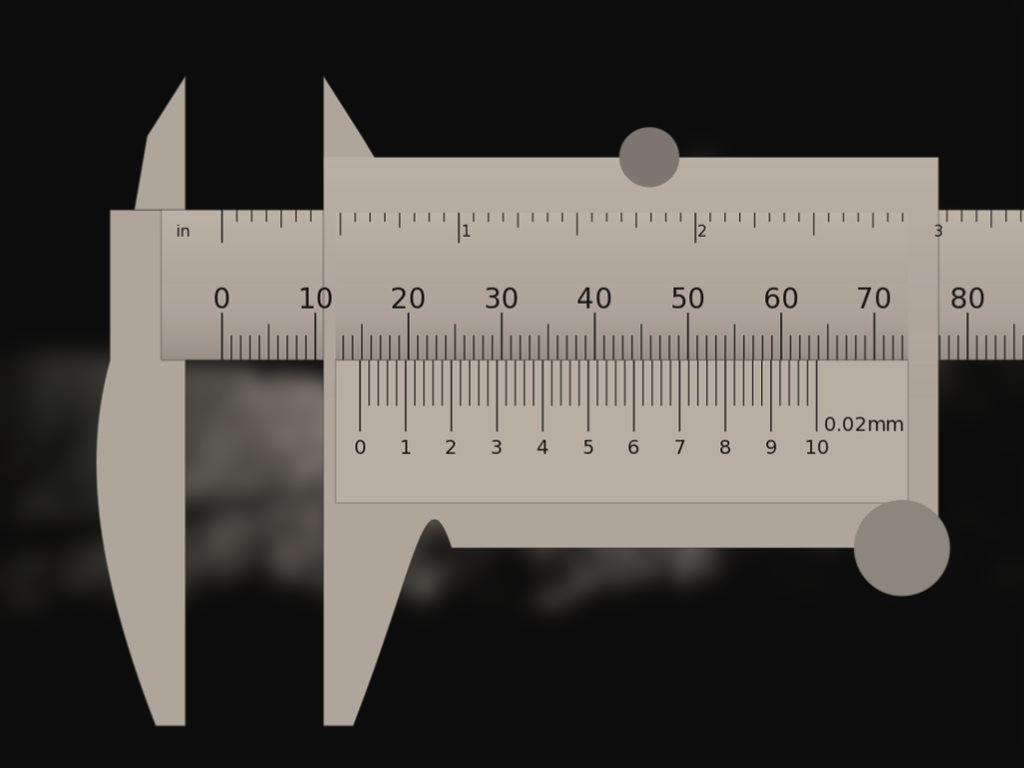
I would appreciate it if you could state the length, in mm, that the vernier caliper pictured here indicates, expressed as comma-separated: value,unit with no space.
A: 14.8,mm
